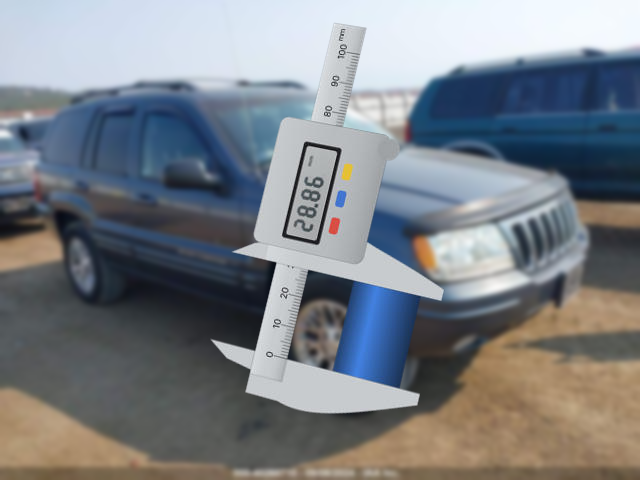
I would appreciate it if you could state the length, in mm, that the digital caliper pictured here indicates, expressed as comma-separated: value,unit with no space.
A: 28.86,mm
